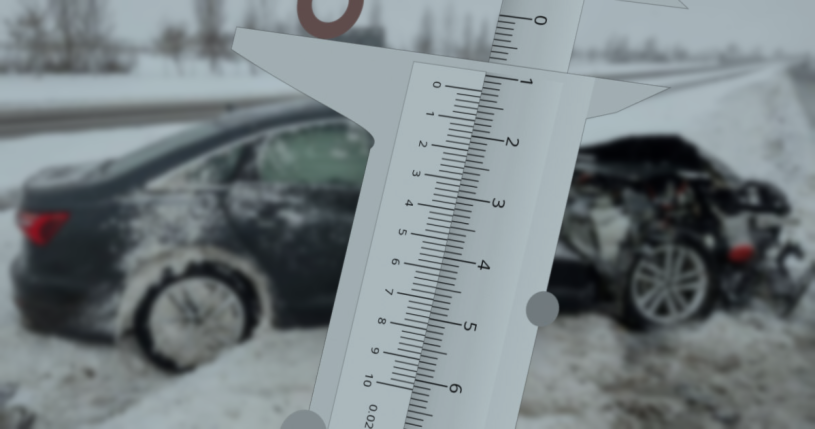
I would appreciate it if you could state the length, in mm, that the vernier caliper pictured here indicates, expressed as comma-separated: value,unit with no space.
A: 12.6,mm
